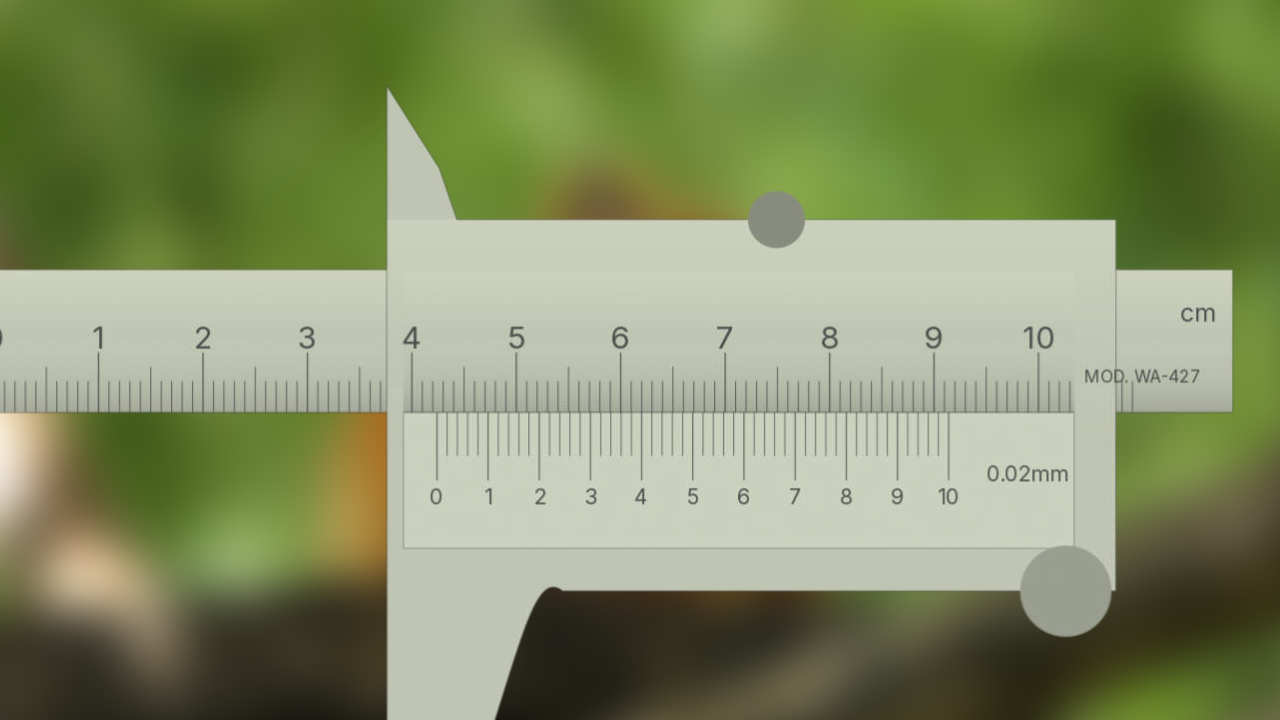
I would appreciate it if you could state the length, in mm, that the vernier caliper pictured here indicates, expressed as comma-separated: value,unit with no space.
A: 42.4,mm
